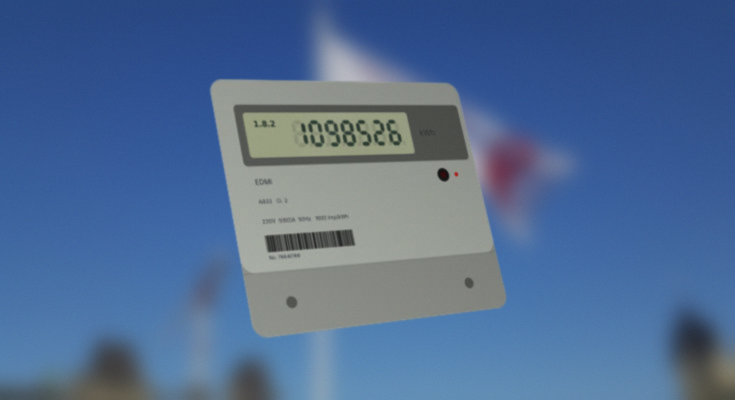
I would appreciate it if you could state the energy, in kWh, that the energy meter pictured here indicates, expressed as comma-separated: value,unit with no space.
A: 1098526,kWh
